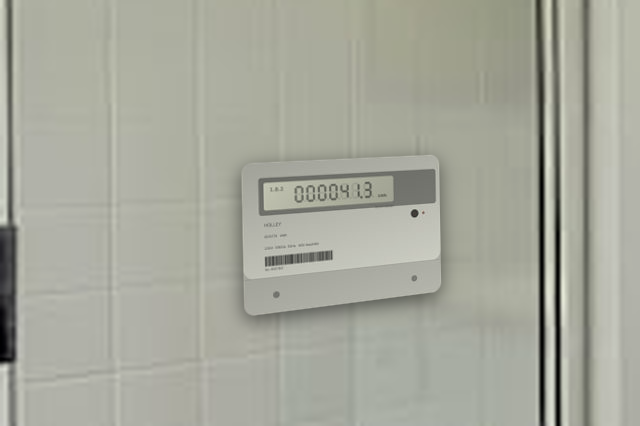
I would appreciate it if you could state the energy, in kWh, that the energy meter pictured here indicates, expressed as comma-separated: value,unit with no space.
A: 41.3,kWh
